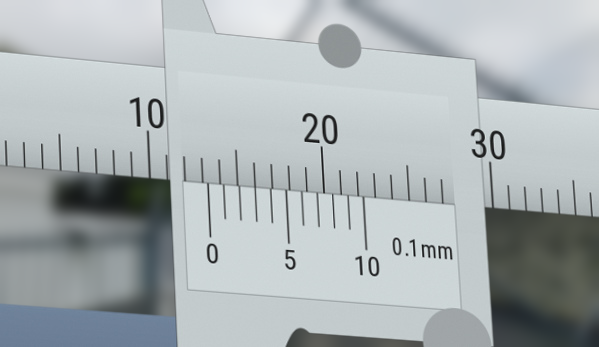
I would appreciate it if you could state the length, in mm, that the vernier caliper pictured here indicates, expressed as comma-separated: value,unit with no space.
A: 13.3,mm
